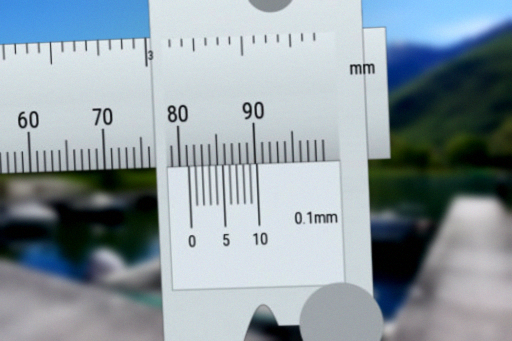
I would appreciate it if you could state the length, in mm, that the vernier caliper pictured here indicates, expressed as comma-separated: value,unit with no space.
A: 81.2,mm
